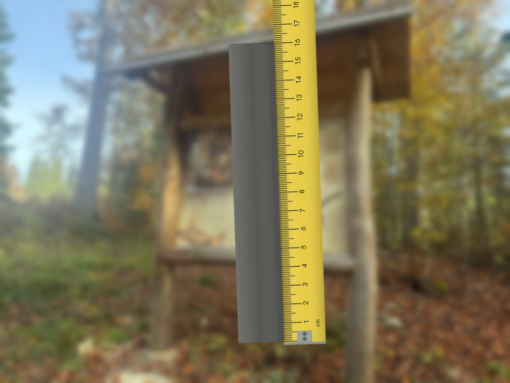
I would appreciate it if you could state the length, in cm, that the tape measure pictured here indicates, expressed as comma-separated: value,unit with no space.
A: 16,cm
